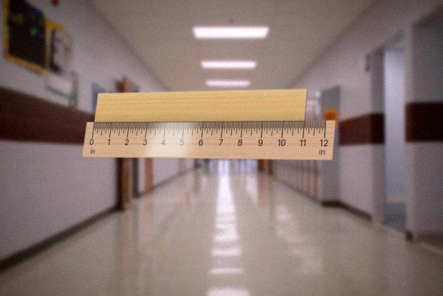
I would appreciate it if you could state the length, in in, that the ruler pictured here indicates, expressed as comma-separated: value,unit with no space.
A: 11,in
